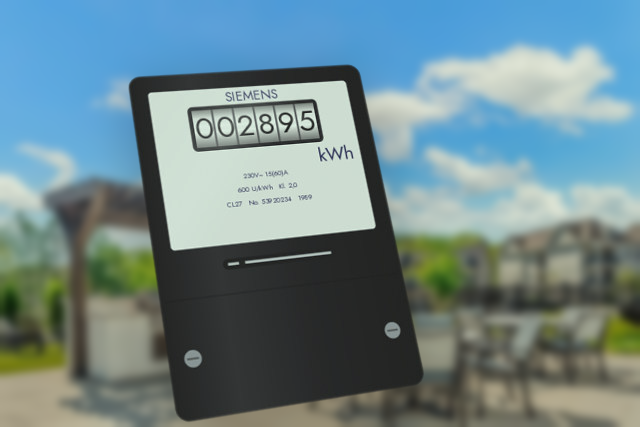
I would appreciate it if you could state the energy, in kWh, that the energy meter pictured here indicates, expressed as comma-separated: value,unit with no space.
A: 2895,kWh
